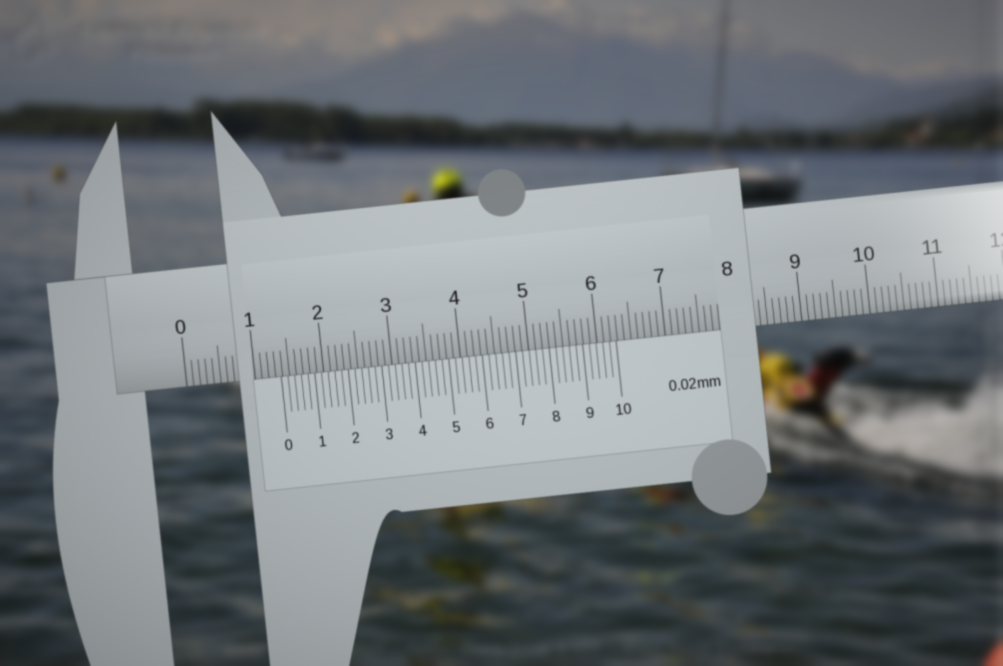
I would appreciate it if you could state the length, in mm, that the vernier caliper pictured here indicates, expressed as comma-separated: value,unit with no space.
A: 13.8,mm
